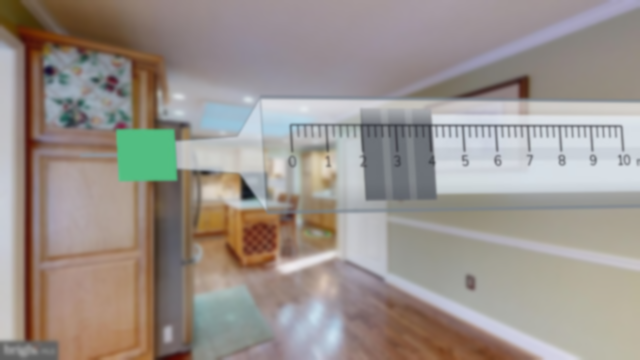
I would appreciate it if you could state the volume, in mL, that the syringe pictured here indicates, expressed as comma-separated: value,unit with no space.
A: 2,mL
